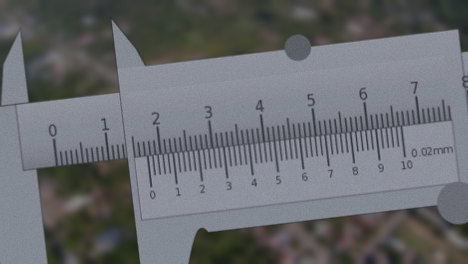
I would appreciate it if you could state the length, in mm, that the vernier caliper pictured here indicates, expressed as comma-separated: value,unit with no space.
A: 17.5,mm
